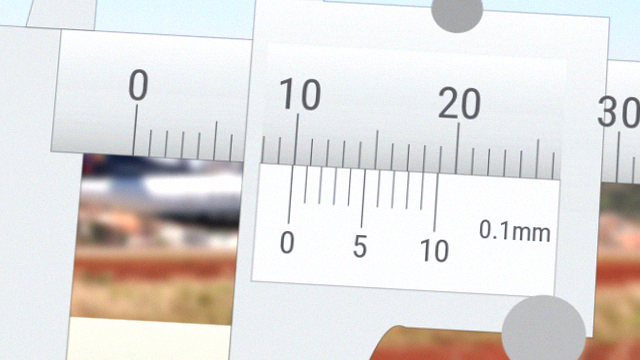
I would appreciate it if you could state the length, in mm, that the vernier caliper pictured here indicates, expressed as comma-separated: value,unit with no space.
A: 9.9,mm
